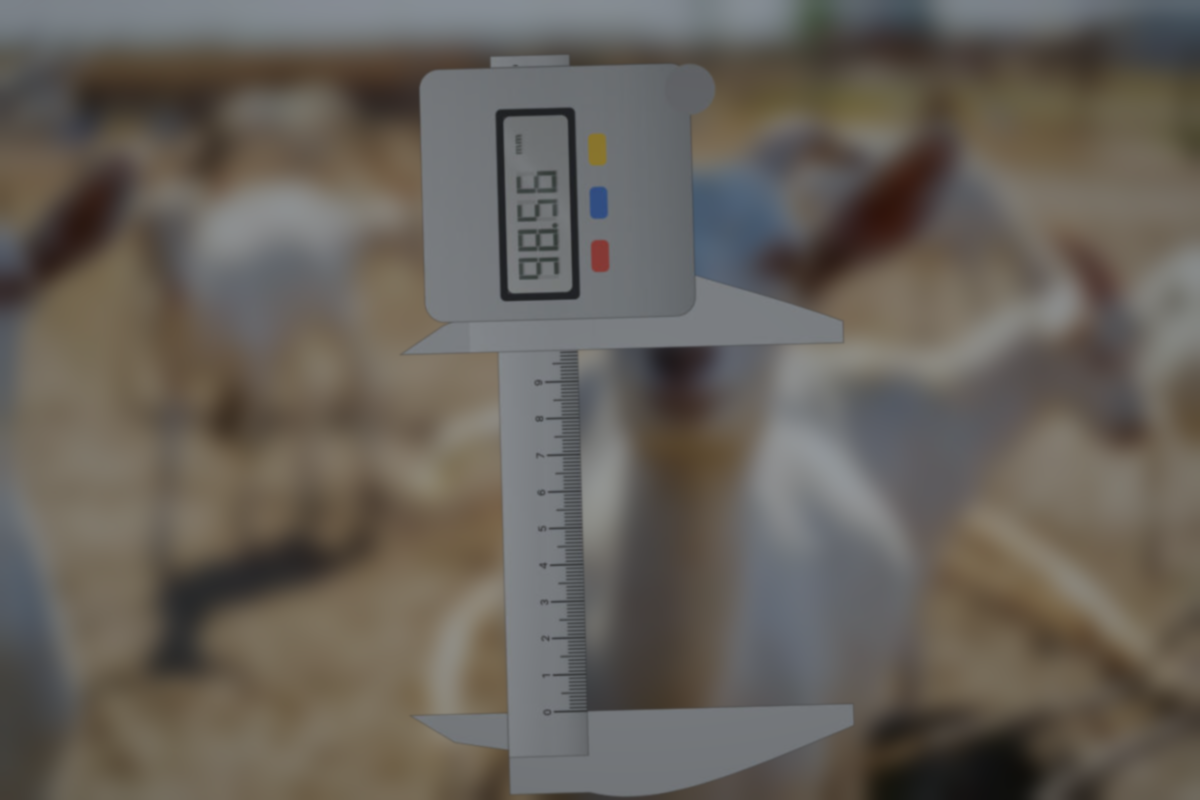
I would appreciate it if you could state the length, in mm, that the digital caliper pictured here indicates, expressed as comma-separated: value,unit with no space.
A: 98.56,mm
